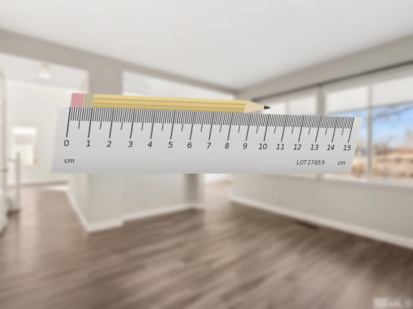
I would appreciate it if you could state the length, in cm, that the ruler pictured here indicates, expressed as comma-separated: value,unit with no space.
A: 10,cm
